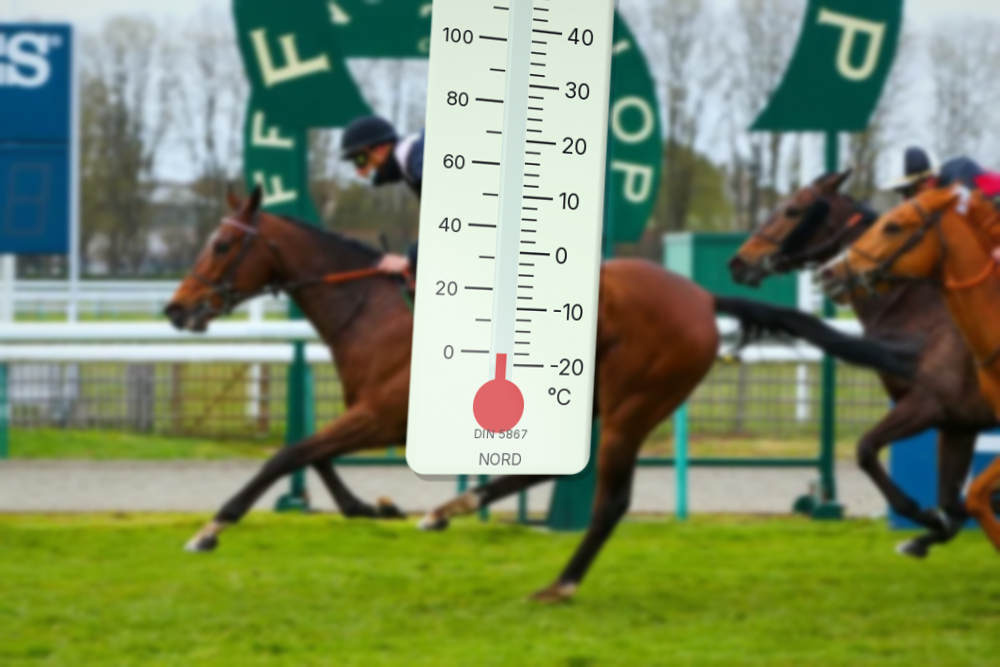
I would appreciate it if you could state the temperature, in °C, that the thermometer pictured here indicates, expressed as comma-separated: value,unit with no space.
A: -18,°C
